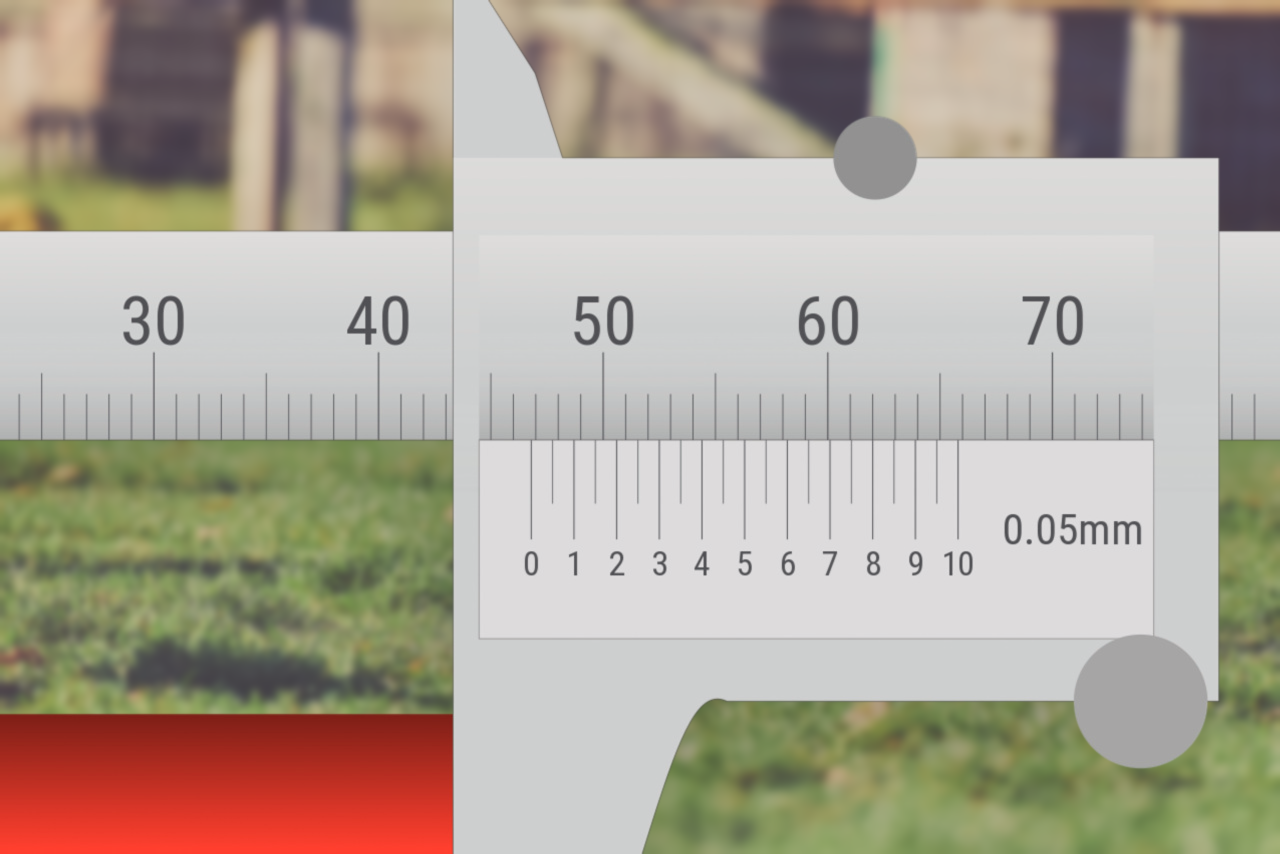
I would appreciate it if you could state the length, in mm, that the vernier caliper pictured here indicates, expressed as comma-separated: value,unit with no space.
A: 46.8,mm
